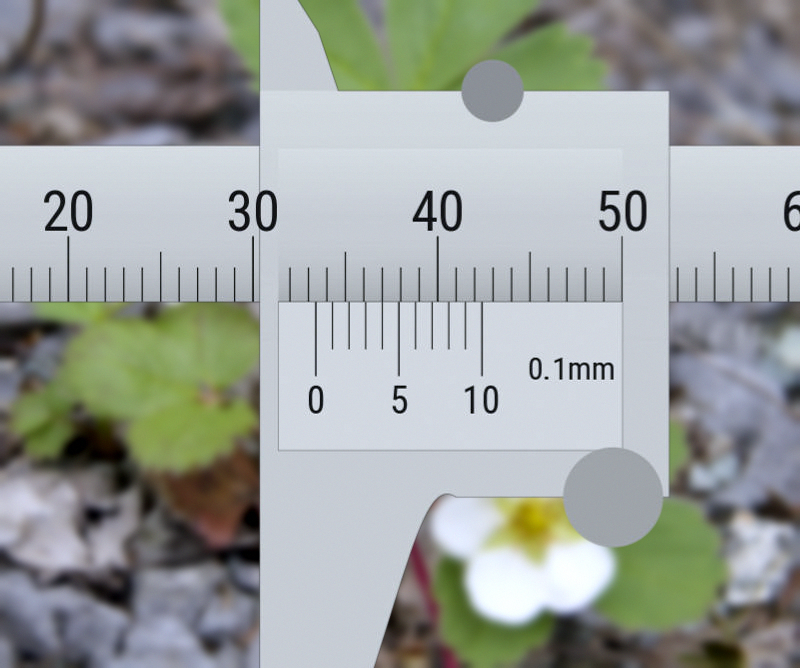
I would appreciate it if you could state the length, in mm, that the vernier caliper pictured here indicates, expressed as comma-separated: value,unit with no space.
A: 33.4,mm
